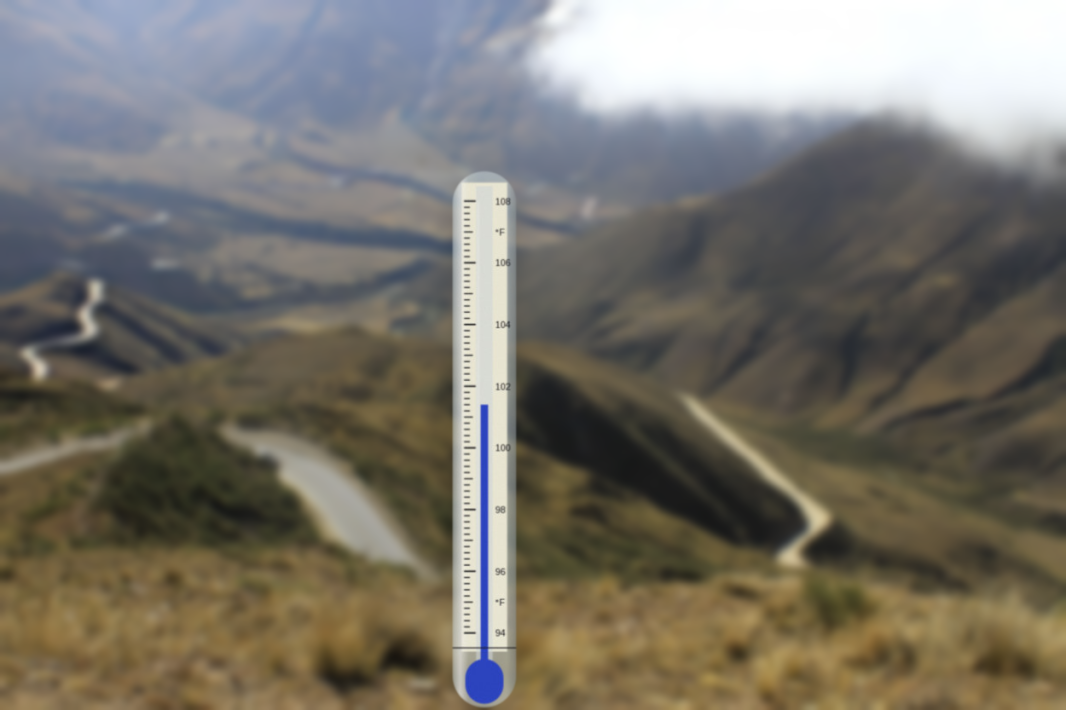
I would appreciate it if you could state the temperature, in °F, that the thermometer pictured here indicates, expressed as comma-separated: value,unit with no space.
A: 101.4,°F
